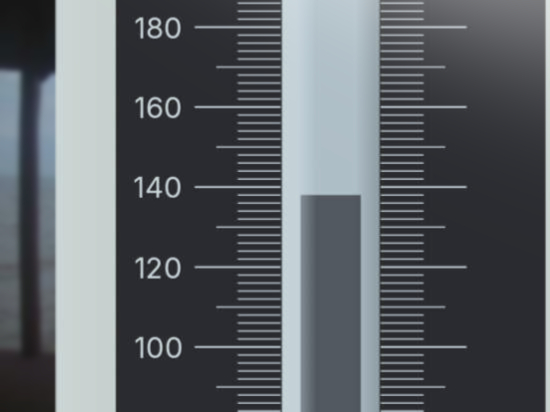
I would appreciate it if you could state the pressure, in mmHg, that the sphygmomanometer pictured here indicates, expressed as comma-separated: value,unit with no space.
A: 138,mmHg
